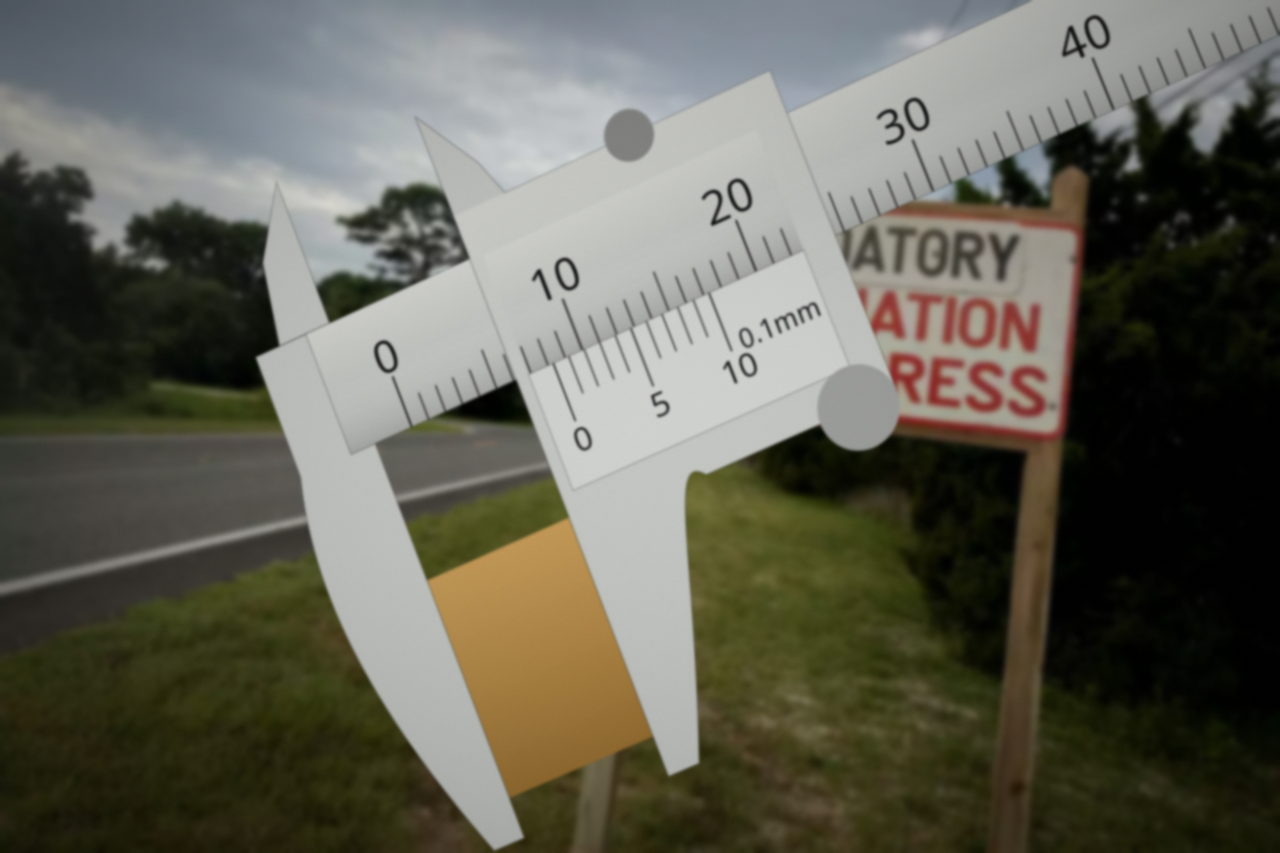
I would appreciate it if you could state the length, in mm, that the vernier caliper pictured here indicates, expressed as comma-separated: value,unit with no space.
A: 8.3,mm
